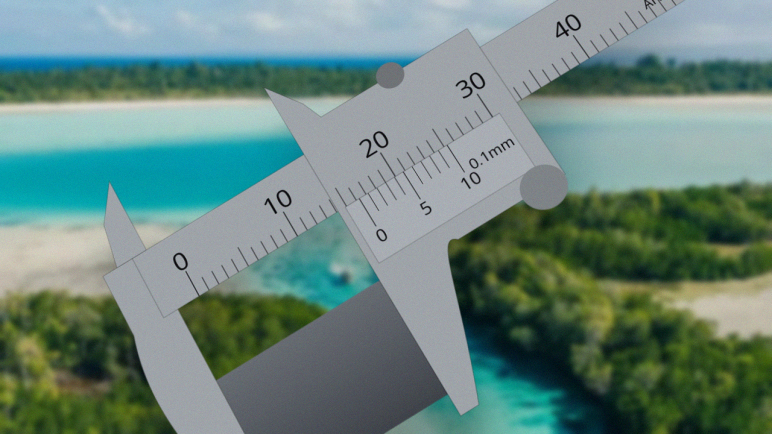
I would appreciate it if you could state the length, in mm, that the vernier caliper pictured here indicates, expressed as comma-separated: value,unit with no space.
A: 16.3,mm
